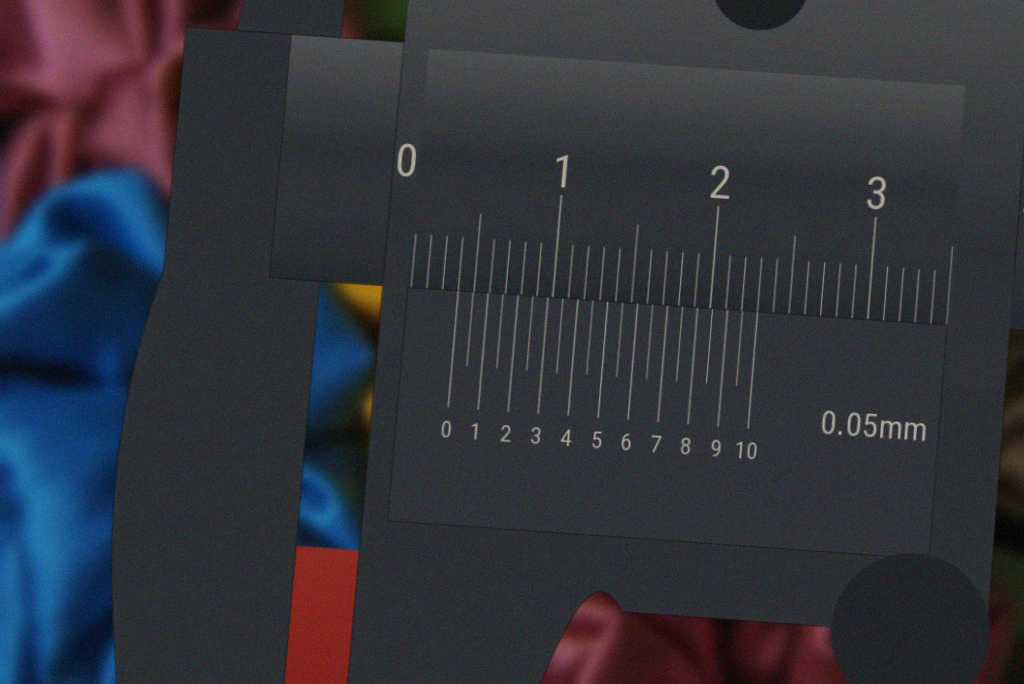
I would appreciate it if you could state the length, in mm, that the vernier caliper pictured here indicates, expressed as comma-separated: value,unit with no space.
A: 4.0,mm
